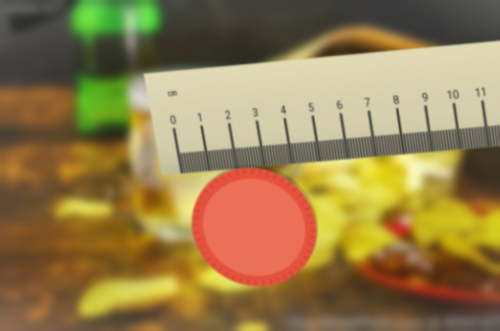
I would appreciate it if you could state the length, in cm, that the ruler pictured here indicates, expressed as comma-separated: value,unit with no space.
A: 4.5,cm
